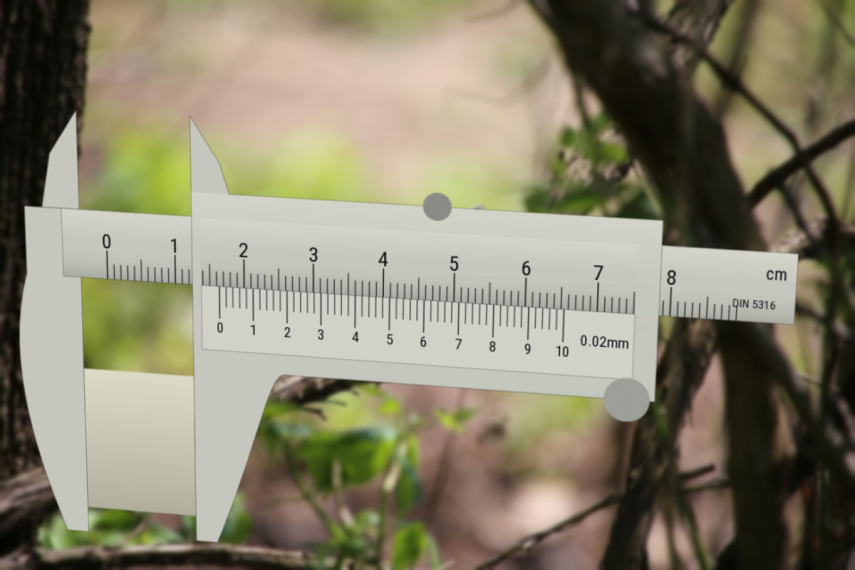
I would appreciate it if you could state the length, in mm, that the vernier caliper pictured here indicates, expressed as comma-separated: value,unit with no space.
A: 16.4,mm
